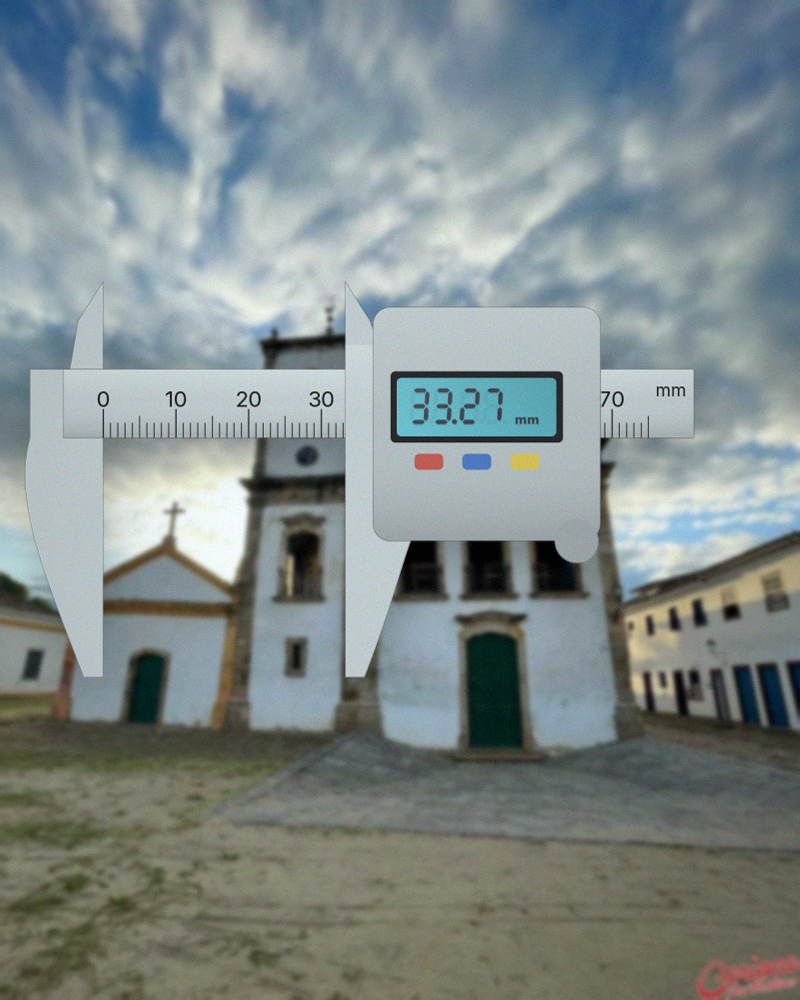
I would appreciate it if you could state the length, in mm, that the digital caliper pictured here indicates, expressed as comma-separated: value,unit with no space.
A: 33.27,mm
